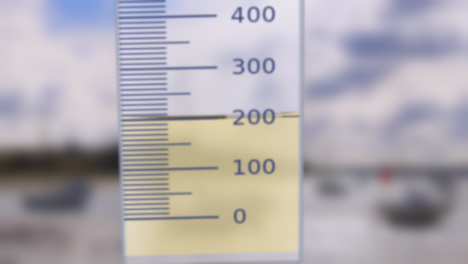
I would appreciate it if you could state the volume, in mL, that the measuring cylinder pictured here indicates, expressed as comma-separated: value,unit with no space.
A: 200,mL
